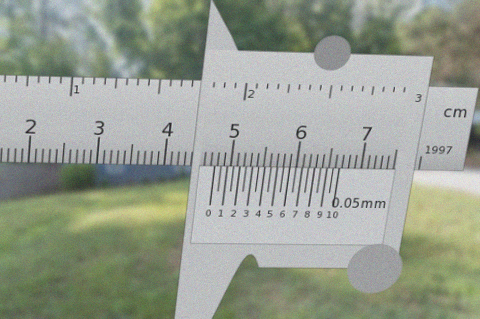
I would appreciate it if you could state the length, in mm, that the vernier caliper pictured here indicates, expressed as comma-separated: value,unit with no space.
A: 47.6,mm
